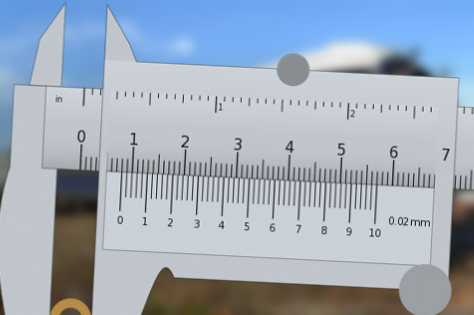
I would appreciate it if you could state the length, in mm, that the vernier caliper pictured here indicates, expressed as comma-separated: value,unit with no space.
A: 8.0,mm
